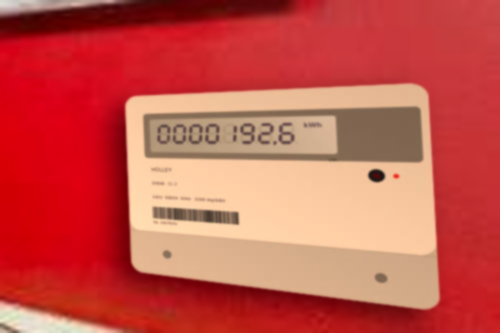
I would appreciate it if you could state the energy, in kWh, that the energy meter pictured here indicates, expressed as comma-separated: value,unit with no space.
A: 192.6,kWh
